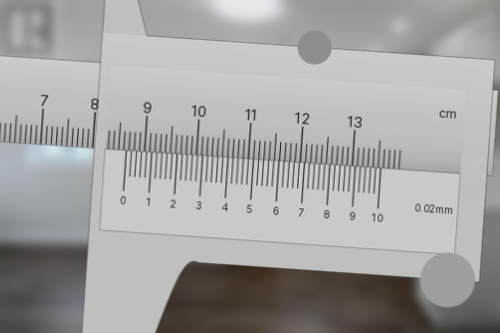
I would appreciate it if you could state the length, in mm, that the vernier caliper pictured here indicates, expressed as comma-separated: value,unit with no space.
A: 86.5,mm
